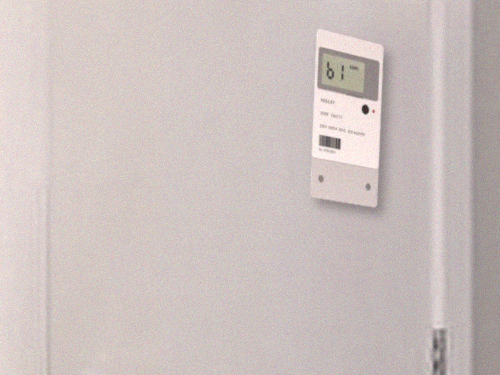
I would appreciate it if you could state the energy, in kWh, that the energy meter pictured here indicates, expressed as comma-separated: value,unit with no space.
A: 61,kWh
